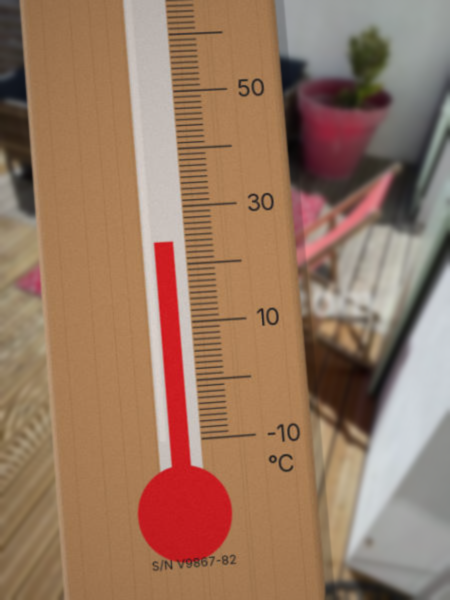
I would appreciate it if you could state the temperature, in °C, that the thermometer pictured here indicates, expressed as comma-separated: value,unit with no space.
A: 24,°C
